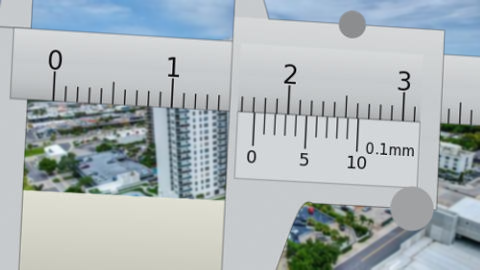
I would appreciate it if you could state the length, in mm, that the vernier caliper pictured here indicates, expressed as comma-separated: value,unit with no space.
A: 17.1,mm
